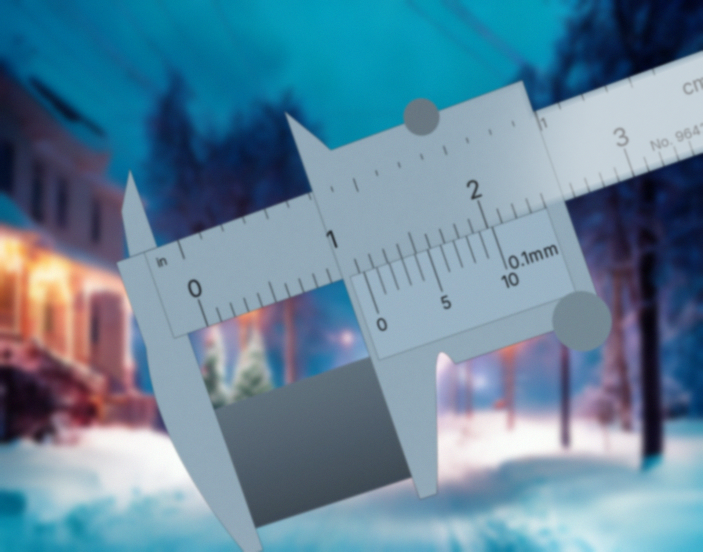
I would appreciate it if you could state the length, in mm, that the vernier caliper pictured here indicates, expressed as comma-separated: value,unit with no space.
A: 11.3,mm
